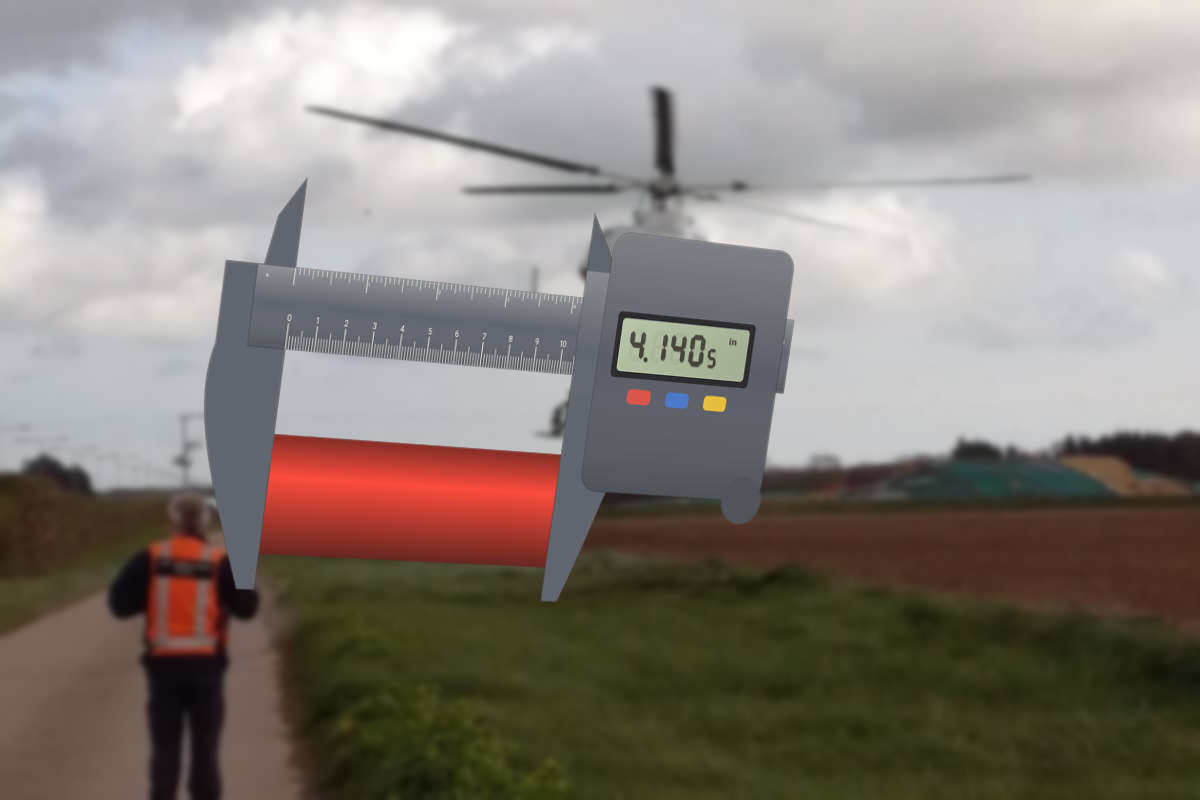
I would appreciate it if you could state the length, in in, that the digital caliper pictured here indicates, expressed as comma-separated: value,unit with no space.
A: 4.1405,in
